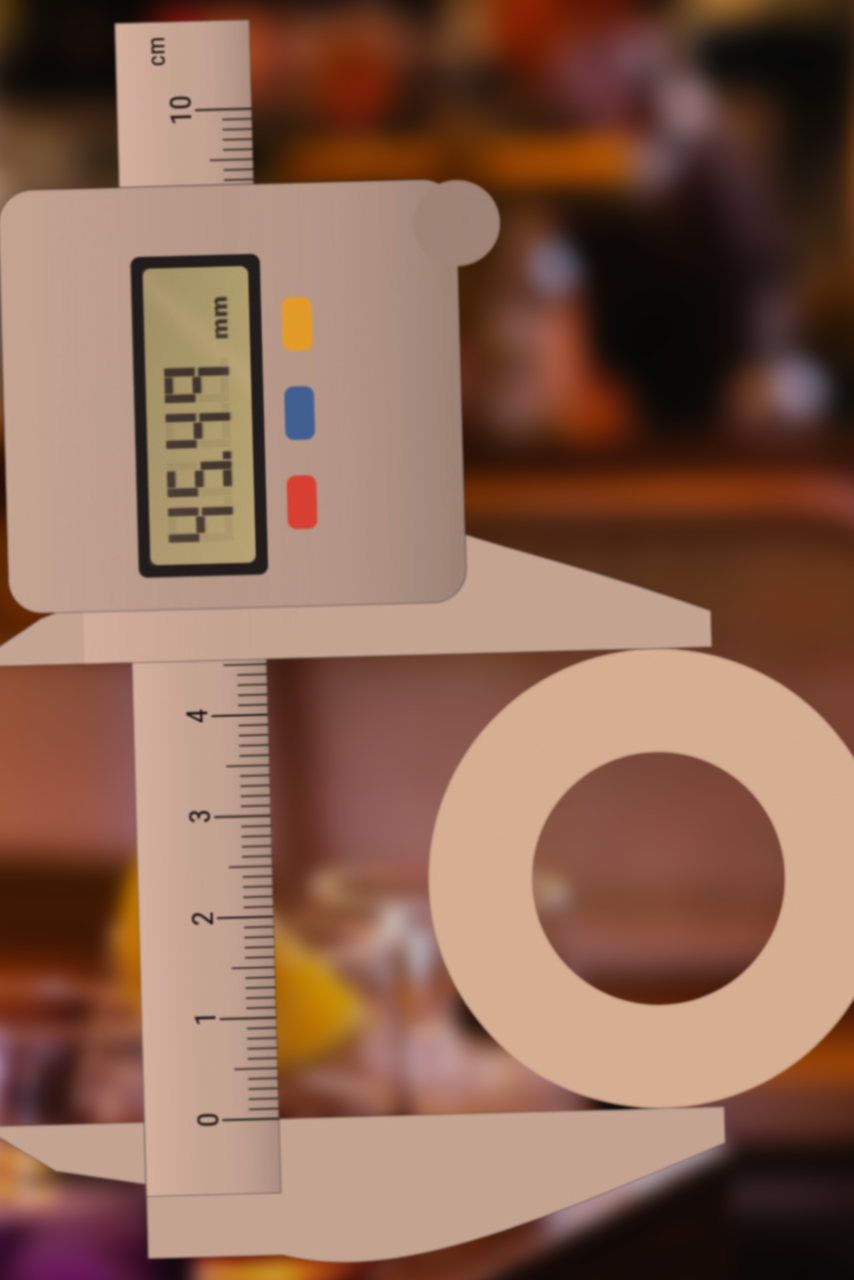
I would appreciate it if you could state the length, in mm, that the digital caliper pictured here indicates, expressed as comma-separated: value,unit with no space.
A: 45.49,mm
